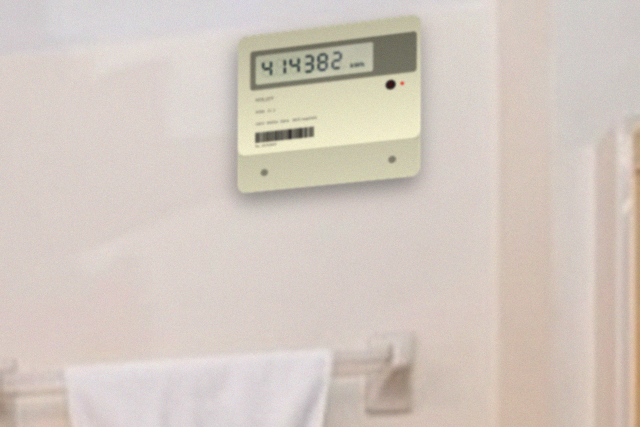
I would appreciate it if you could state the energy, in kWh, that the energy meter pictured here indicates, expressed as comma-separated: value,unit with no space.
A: 414382,kWh
